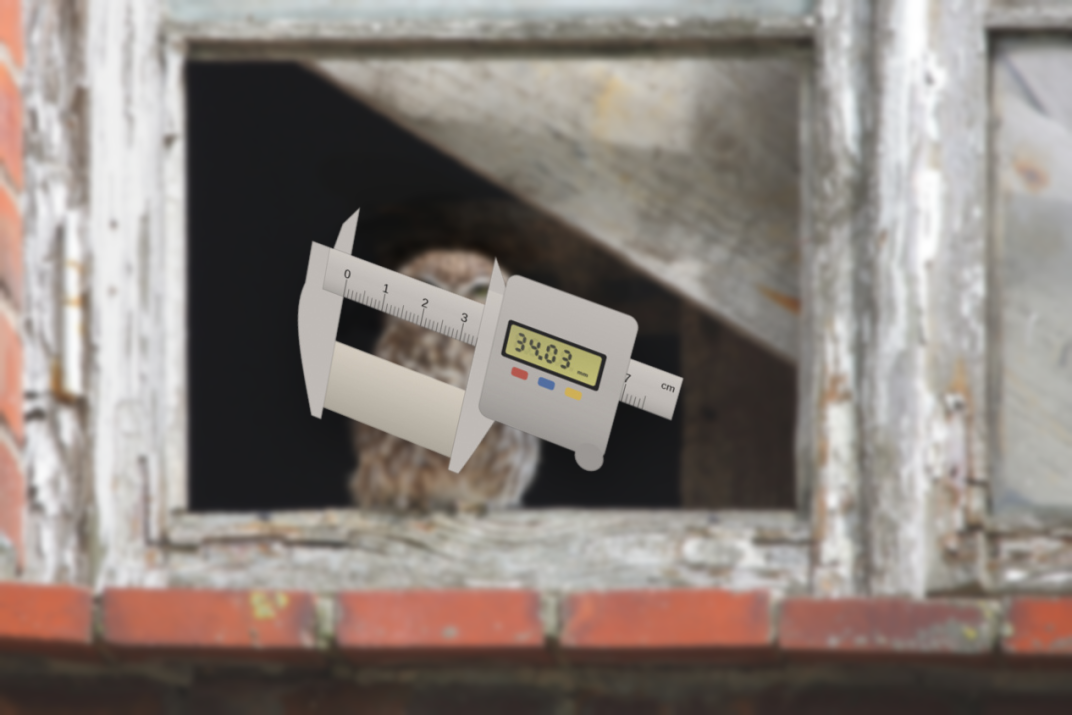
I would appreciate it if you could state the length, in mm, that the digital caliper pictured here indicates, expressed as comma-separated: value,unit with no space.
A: 34.03,mm
